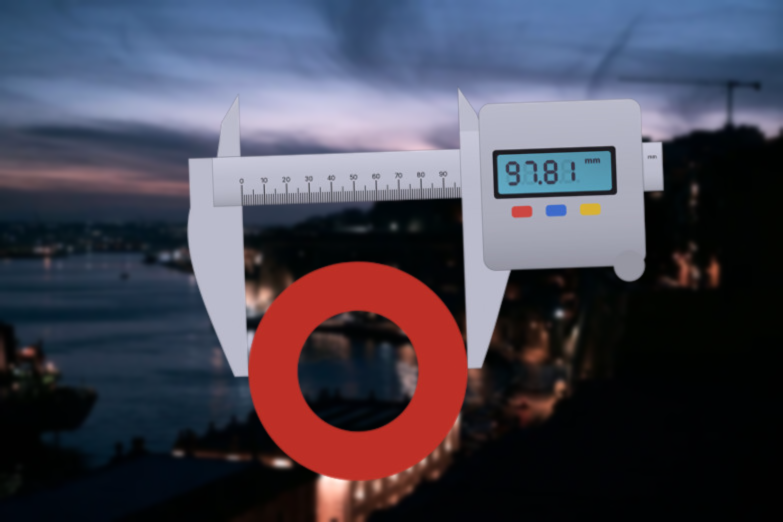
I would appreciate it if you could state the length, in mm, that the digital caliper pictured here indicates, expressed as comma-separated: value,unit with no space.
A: 97.81,mm
